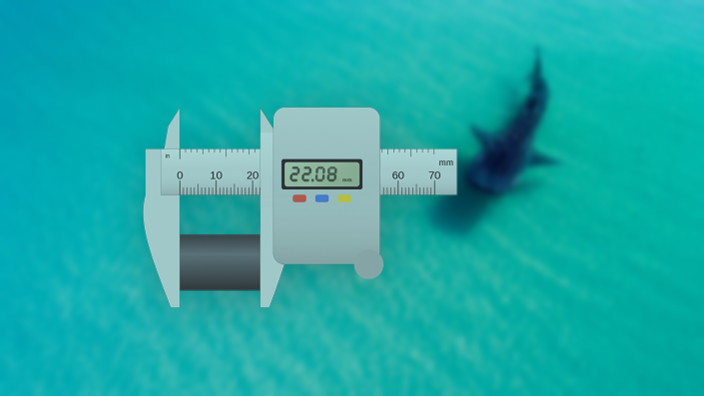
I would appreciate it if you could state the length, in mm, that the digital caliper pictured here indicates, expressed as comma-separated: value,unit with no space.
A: 22.08,mm
